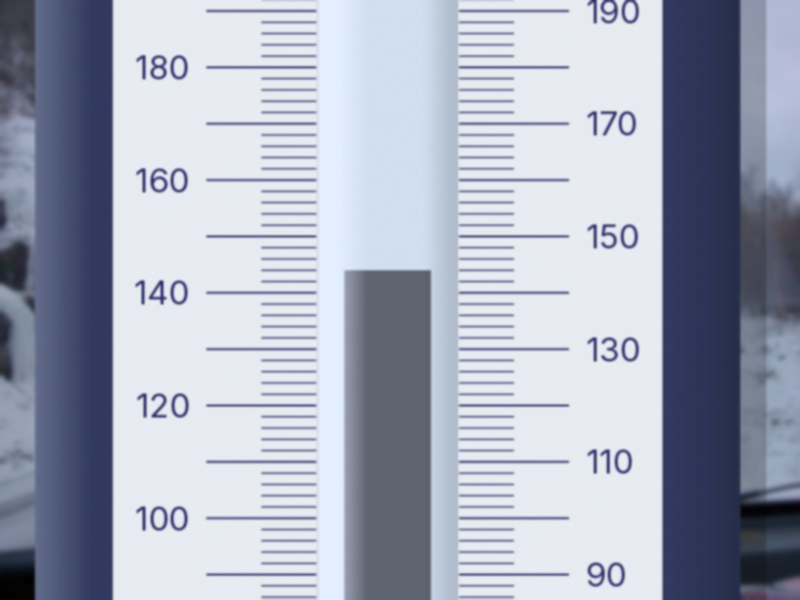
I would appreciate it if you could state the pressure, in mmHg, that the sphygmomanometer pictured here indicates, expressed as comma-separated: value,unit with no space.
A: 144,mmHg
